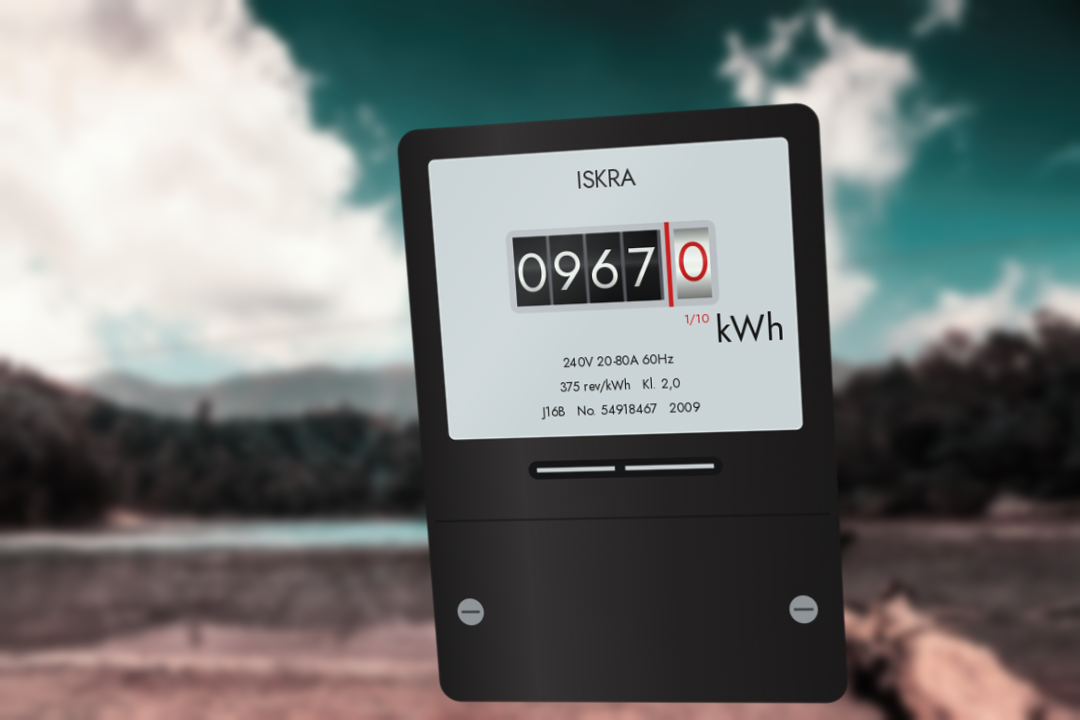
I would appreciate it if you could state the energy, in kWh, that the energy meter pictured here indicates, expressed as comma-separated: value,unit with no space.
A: 967.0,kWh
